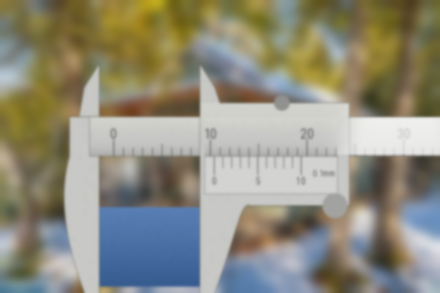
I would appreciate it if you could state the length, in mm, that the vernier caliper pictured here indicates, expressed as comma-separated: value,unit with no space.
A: 10.4,mm
